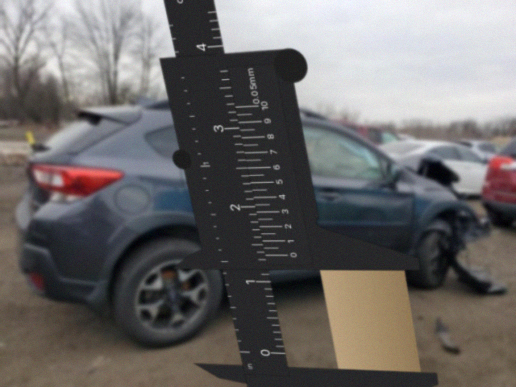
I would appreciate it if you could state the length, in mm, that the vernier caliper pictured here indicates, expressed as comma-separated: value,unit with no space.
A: 13.6,mm
